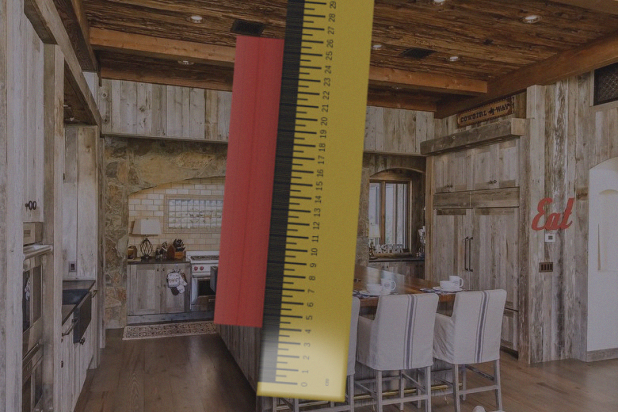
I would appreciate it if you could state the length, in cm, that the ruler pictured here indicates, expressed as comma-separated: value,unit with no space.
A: 22,cm
